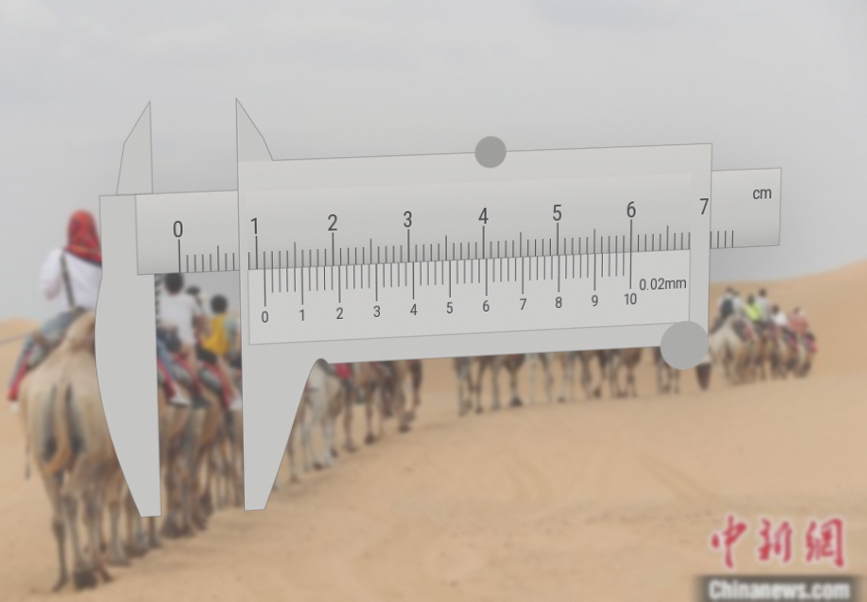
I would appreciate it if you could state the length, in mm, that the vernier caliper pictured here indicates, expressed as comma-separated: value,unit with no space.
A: 11.0,mm
